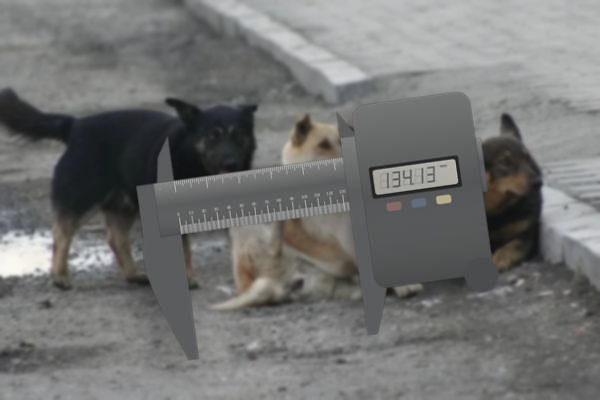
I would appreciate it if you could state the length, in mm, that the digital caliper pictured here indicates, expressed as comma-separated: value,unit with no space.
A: 134.13,mm
